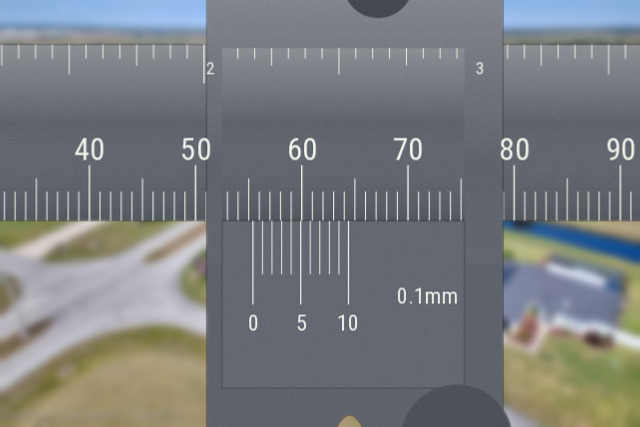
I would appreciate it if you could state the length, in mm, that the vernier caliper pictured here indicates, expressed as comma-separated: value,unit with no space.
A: 55.4,mm
